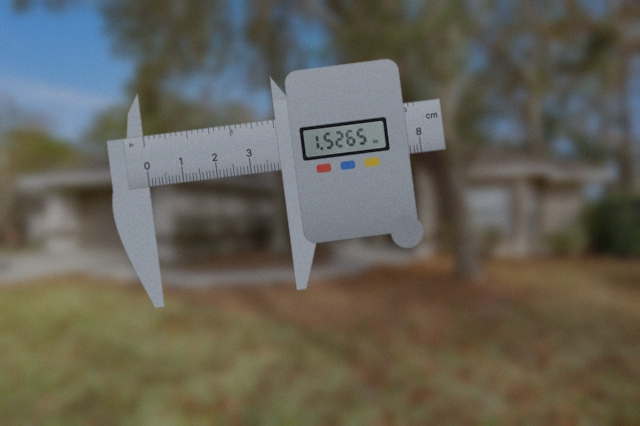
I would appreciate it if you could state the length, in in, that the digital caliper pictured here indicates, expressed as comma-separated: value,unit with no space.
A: 1.5265,in
